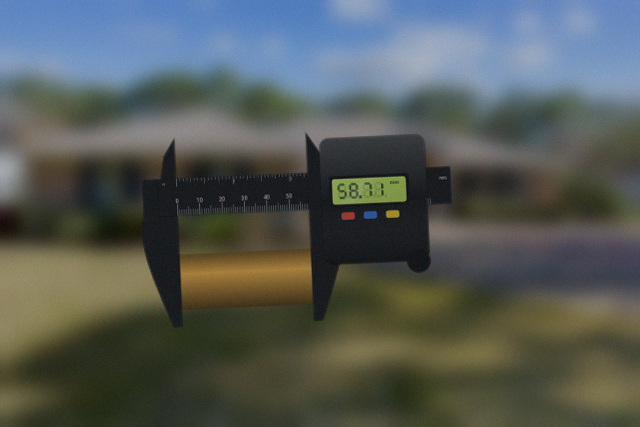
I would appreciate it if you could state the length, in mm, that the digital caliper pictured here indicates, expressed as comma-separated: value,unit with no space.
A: 58.71,mm
